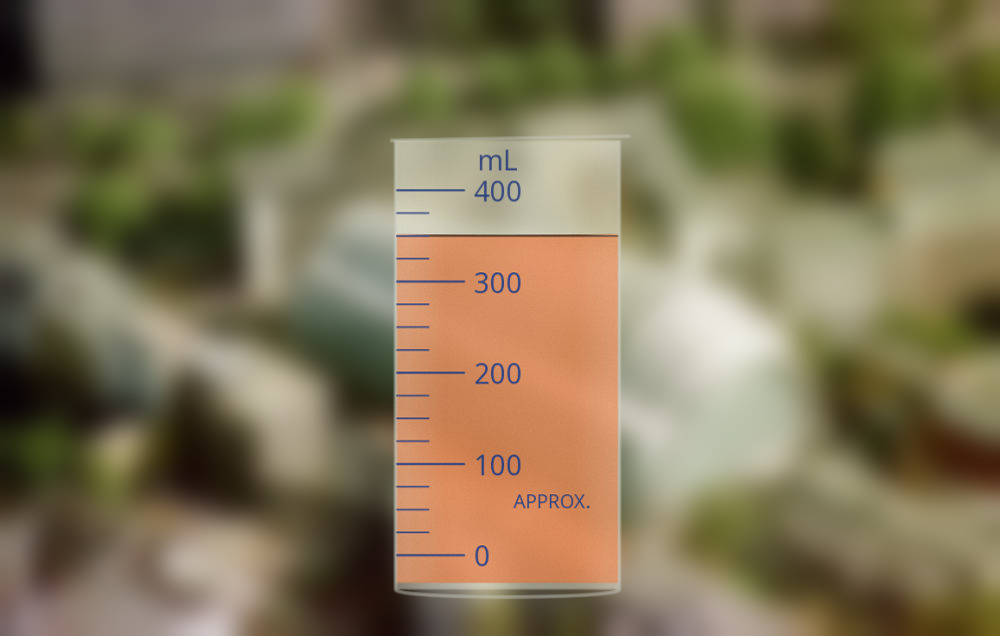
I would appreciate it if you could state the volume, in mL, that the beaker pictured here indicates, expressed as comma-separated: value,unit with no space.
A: 350,mL
